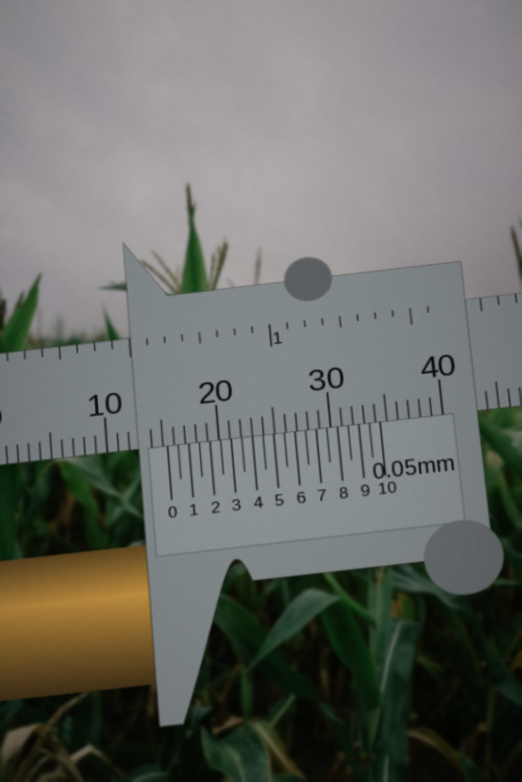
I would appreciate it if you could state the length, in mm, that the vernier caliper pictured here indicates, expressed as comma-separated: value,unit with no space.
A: 15.4,mm
